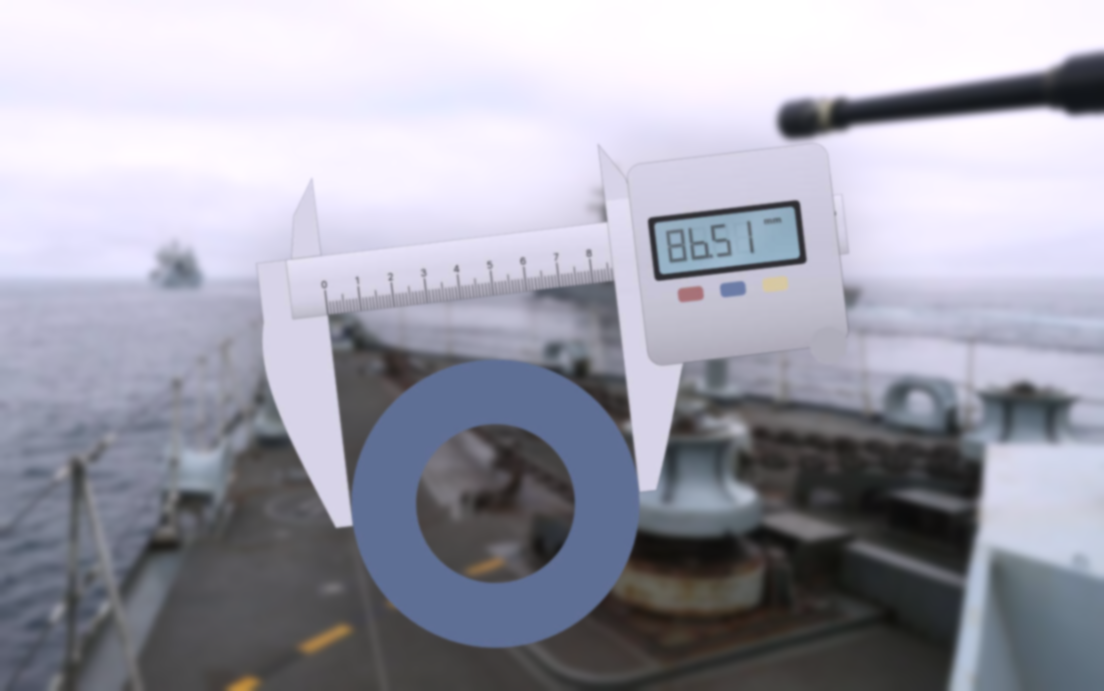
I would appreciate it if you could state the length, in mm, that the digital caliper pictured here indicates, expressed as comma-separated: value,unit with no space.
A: 86.51,mm
